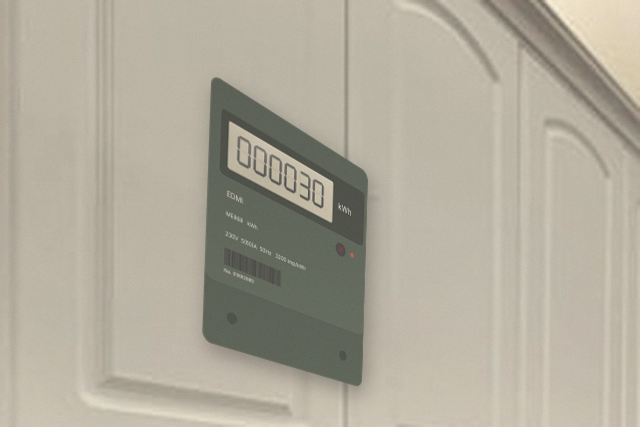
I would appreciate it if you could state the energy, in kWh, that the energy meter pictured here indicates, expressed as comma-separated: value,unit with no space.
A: 30,kWh
